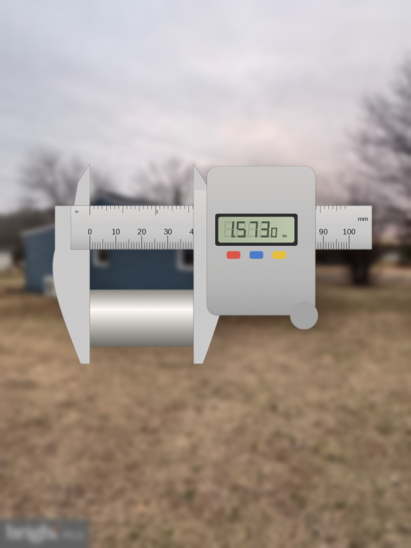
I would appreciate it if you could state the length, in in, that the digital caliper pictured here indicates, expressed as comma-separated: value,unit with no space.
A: 1.5730,in
